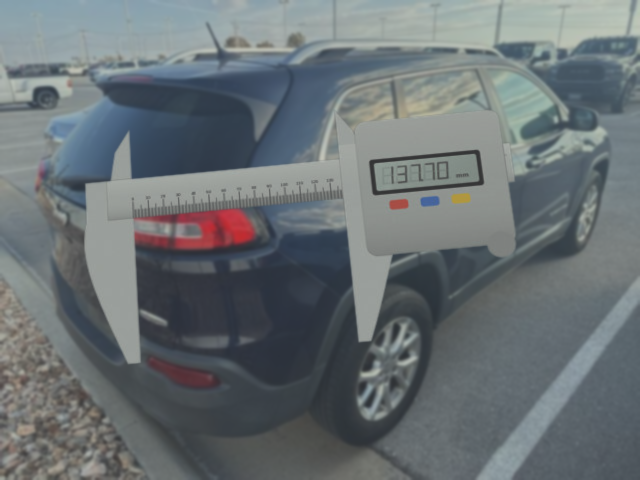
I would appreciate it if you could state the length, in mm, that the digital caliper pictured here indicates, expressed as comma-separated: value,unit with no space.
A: 137.70,mm
